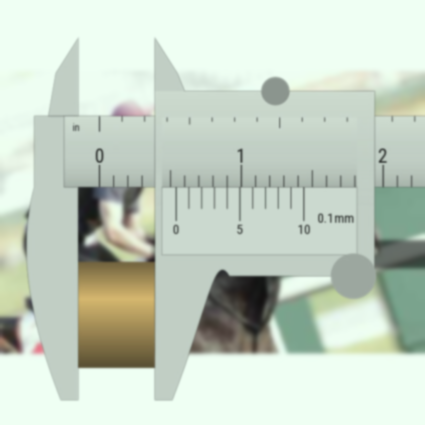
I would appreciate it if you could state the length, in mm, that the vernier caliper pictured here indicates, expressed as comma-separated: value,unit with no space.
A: 5.4,mm
